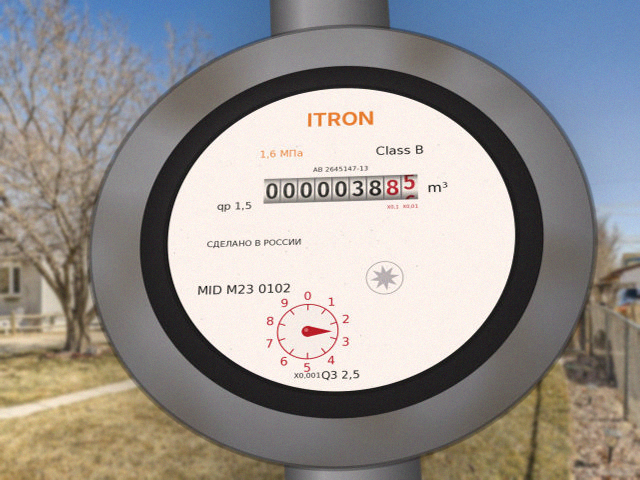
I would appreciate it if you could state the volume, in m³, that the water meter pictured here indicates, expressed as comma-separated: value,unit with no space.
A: 38.852,m³
